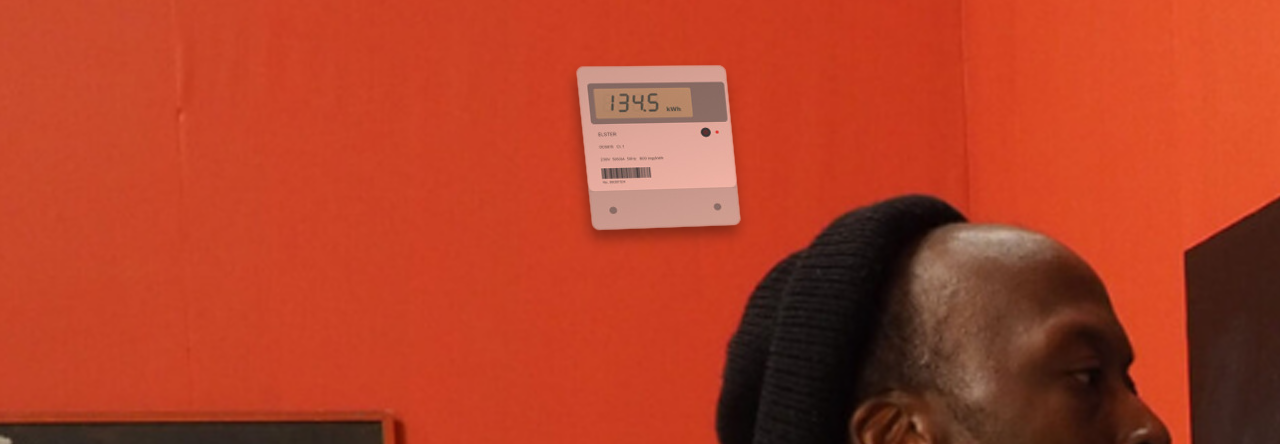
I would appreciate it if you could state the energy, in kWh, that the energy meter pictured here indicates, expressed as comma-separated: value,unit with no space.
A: 134.5,kWh
